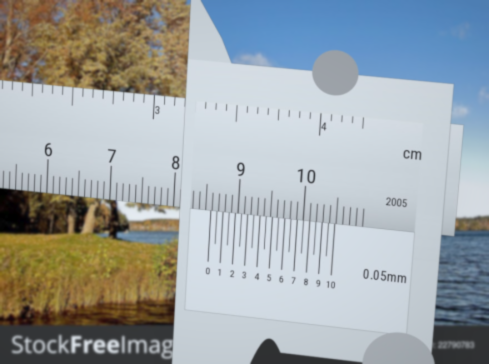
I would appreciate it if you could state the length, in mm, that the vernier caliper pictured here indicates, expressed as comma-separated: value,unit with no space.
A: 85.8,mm
